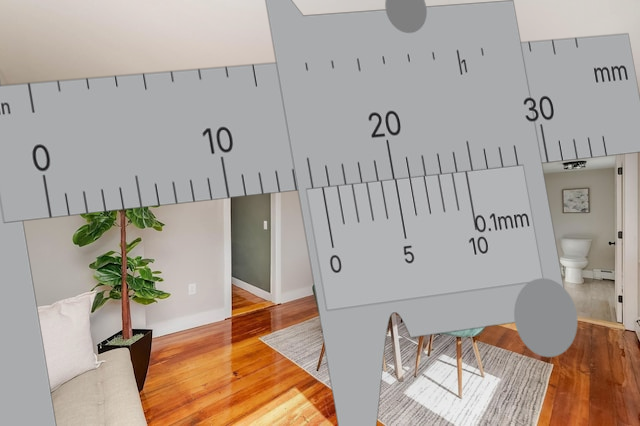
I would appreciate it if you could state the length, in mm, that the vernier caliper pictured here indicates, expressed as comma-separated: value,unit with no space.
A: 15.6,mm
